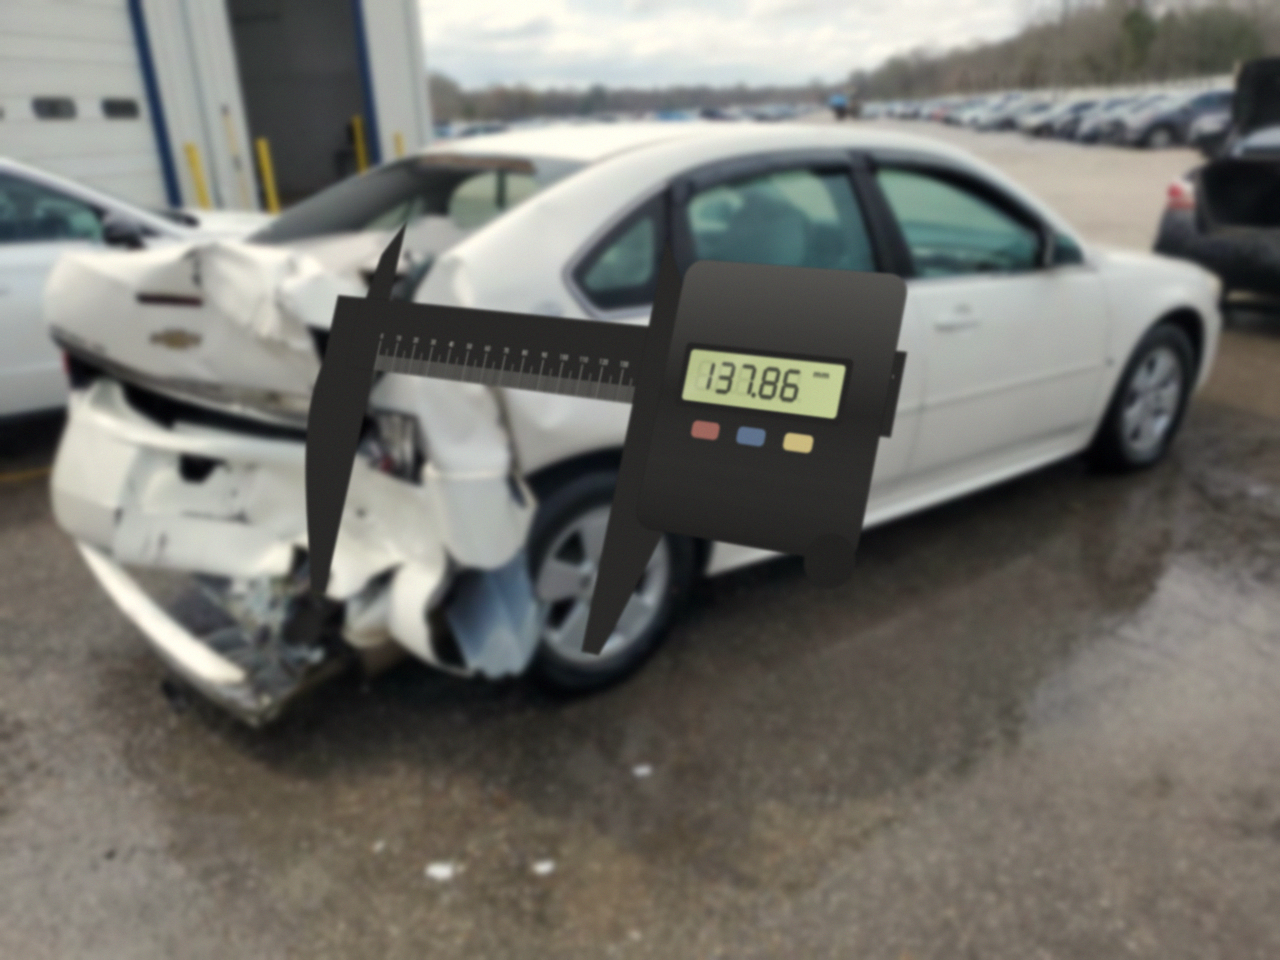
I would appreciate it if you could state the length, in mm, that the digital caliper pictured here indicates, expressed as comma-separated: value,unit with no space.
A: 137.86,mm
